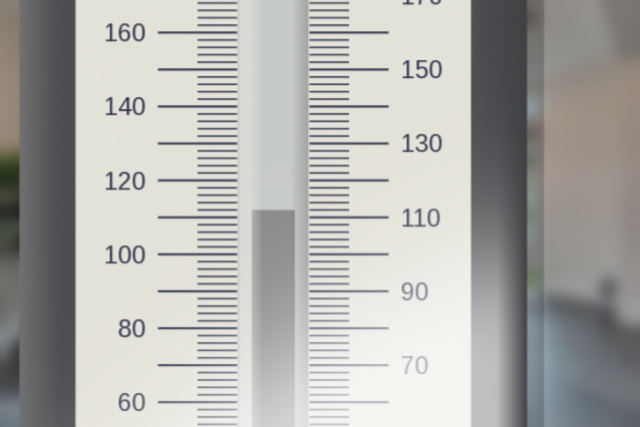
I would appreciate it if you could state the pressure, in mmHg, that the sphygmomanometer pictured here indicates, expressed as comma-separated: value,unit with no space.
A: 112,mmHg
